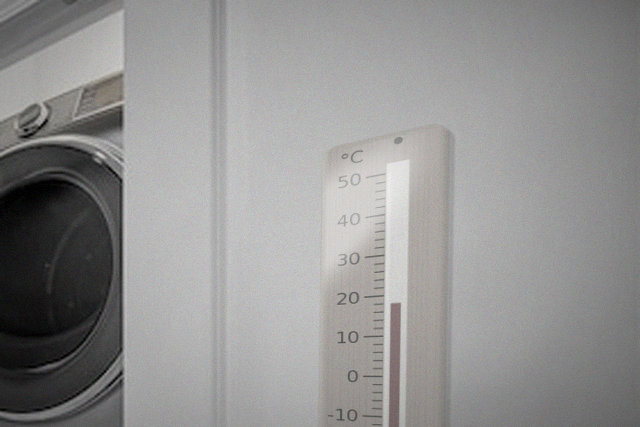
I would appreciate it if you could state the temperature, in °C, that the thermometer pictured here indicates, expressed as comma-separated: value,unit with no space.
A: 18,°C
